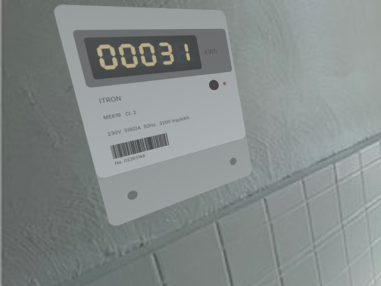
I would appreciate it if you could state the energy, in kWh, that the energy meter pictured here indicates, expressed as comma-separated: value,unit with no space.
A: 31,kWh
